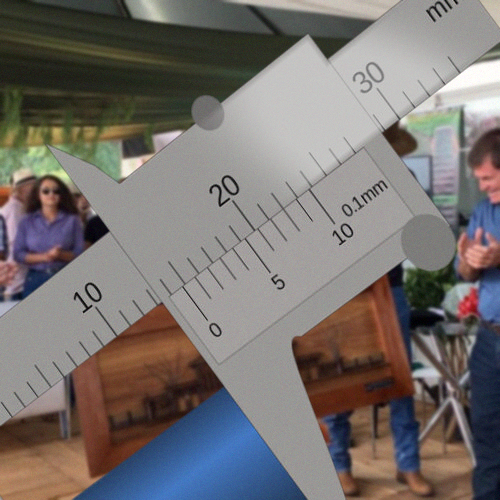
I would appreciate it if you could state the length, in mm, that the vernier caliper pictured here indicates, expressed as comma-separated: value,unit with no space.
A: 14.8,mm
